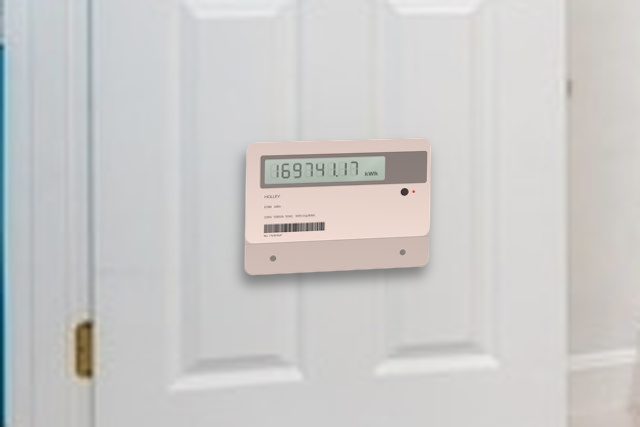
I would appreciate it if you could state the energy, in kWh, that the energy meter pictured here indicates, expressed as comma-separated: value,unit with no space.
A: 169741.17,kWh
